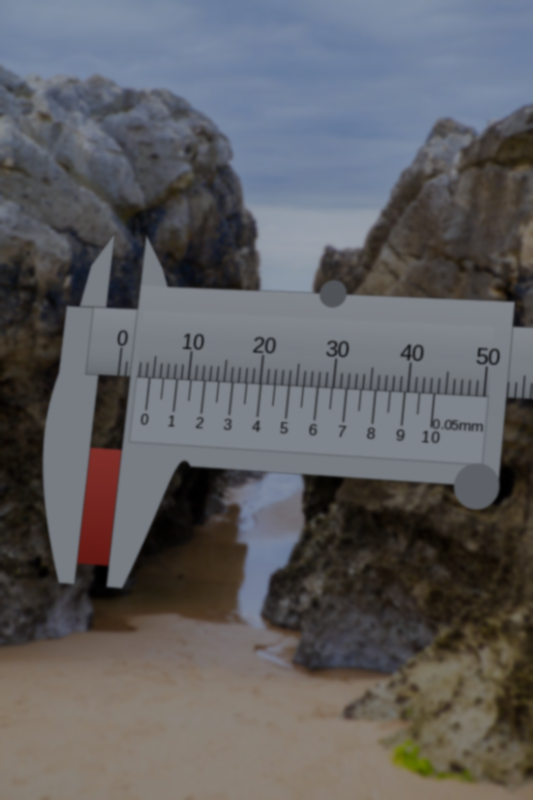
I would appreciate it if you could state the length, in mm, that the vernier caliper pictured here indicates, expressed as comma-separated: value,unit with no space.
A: 4.5,mm
